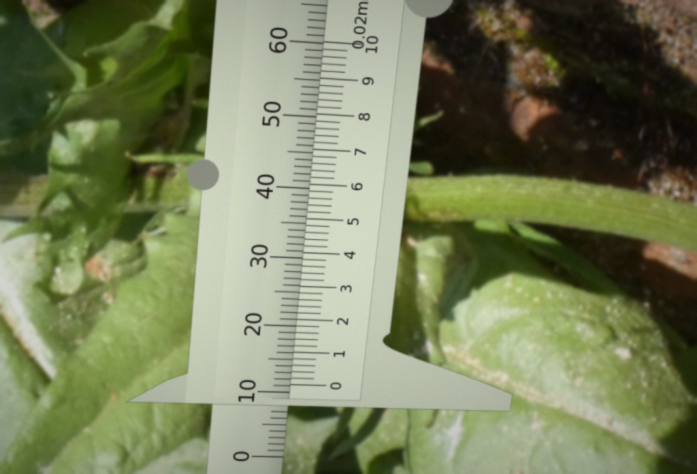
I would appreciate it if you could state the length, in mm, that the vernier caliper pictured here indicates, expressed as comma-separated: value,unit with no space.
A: 11.2,mm
